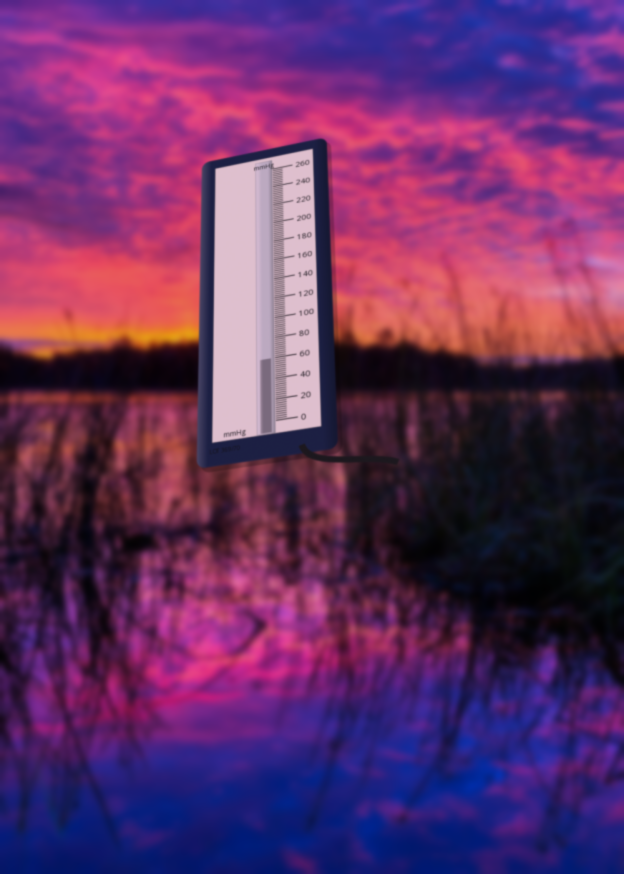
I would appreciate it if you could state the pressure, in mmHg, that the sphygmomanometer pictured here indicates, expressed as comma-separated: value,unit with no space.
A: 60,mmHg
